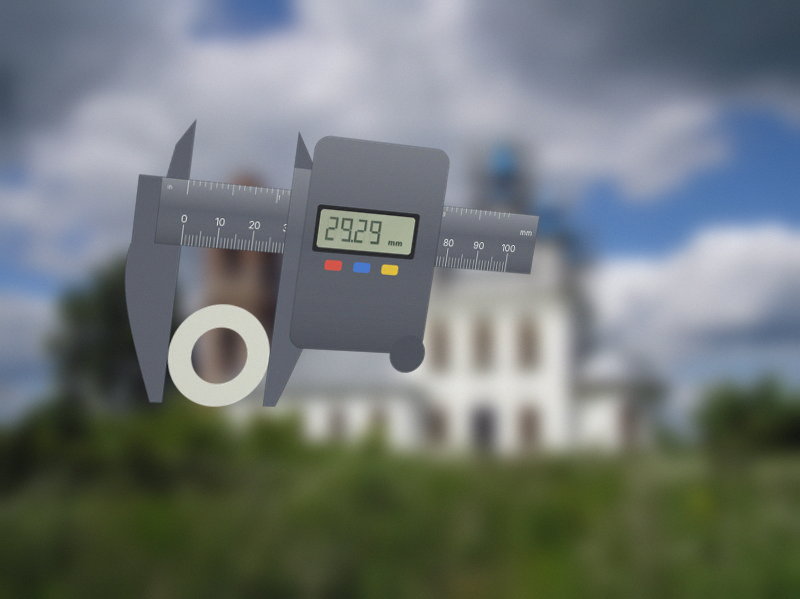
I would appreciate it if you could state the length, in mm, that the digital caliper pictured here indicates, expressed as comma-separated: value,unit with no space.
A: 29.29,mm
